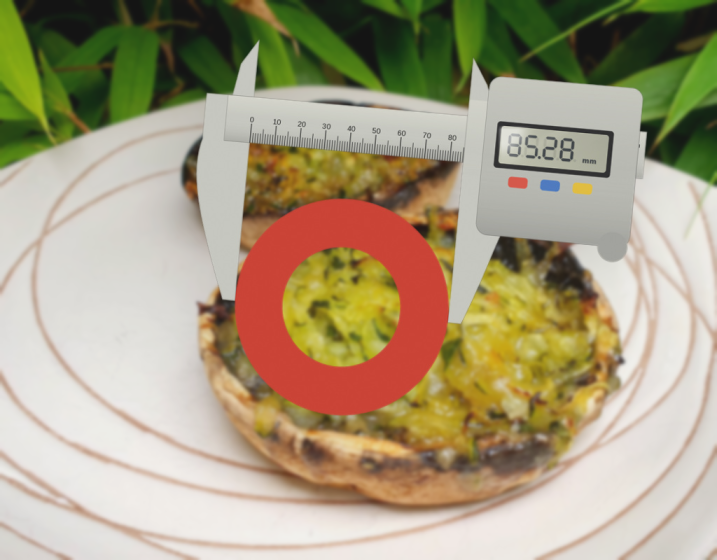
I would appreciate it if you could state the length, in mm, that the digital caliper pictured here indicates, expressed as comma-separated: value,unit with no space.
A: 85.28,mm
